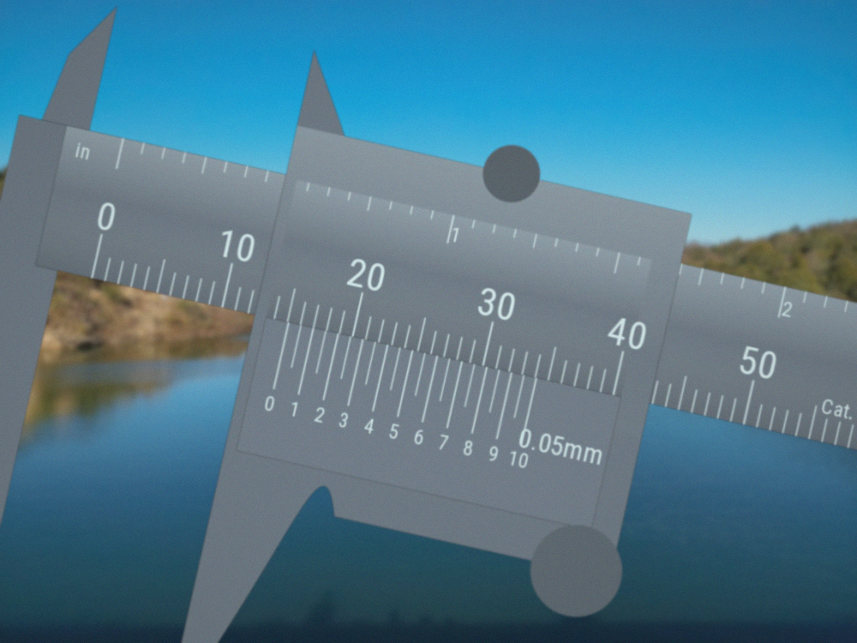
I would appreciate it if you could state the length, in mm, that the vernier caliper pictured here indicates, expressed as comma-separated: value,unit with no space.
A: 15.1,mm
